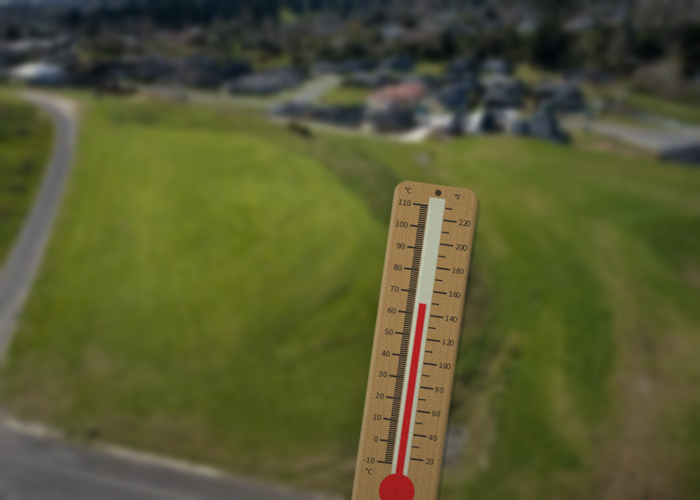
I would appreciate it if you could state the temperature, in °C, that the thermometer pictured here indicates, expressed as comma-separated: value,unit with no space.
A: 65,°C
